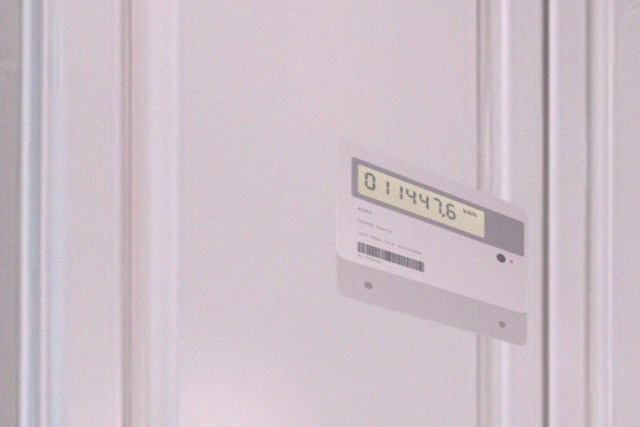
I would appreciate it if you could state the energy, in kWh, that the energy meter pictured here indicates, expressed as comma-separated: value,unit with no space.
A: 11447.6,kWh
